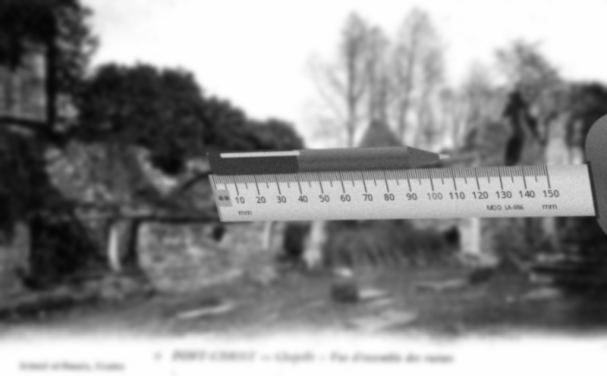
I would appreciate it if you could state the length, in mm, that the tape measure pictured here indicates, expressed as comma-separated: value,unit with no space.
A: 110,mm
